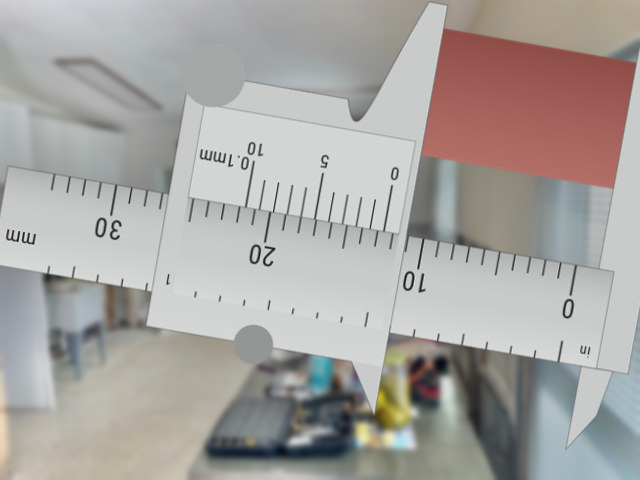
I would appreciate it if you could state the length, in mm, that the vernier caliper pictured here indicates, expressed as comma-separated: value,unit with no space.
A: 12.6,mm
